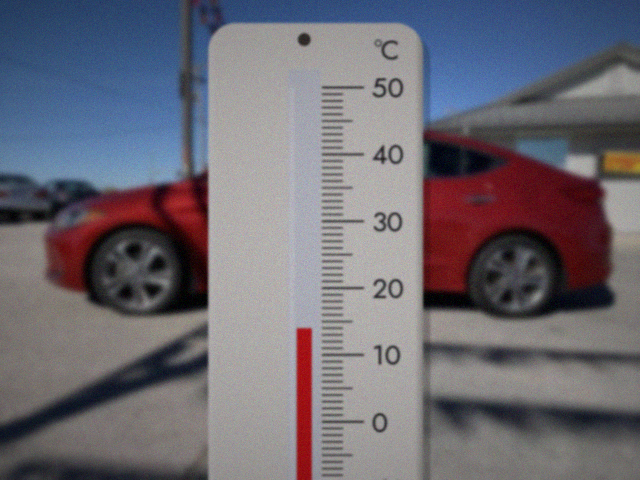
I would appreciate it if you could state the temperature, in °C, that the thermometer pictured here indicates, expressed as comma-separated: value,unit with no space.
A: 14,°C
